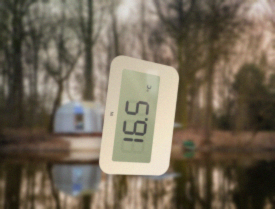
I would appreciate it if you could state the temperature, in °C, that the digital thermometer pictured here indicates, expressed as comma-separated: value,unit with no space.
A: 16.5,°C
